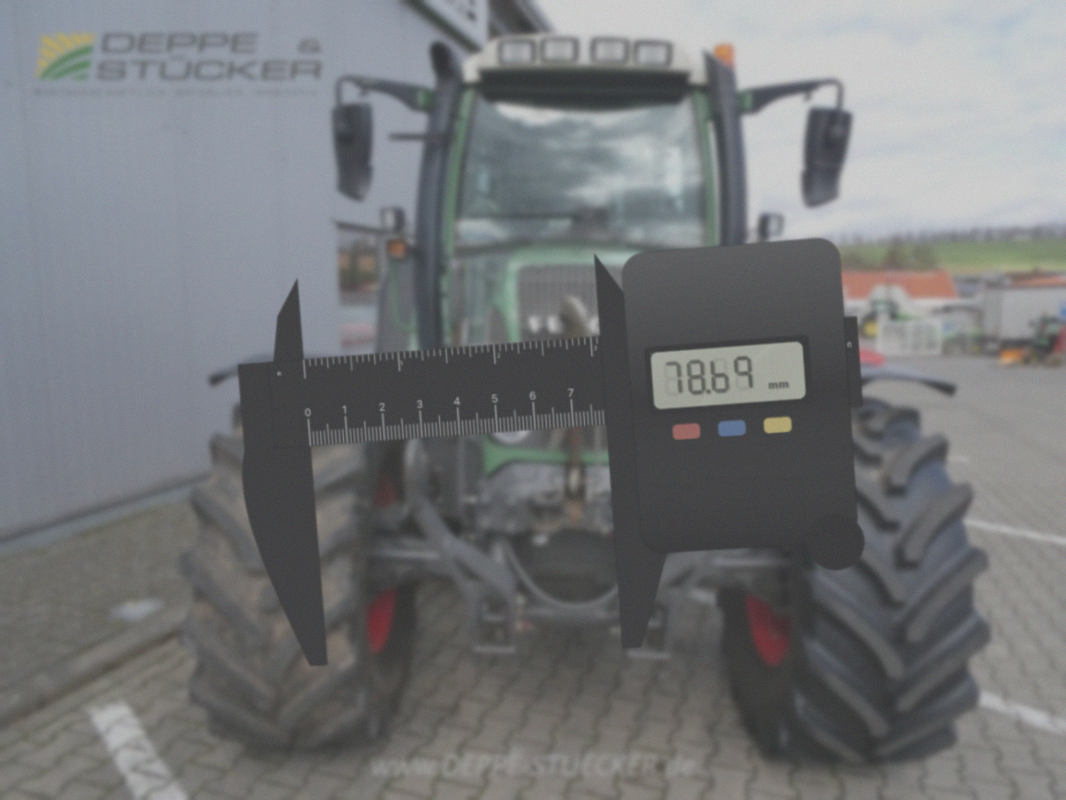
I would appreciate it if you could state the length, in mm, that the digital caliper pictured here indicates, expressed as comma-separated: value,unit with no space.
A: 78.69,mm
